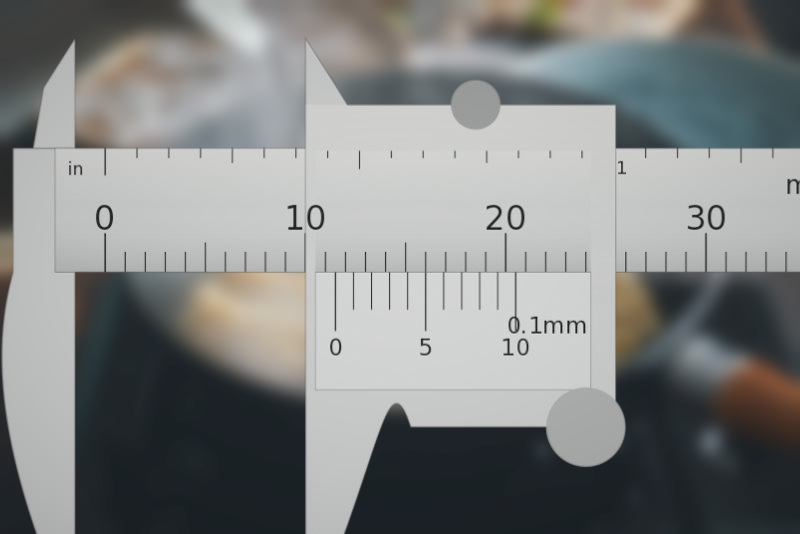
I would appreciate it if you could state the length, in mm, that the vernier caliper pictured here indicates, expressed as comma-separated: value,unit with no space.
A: 11.5,mm
